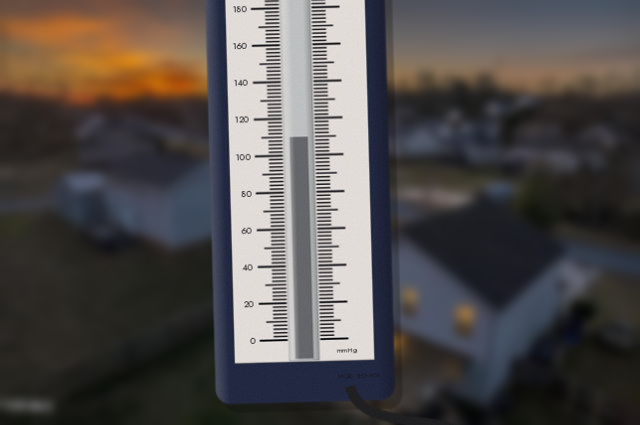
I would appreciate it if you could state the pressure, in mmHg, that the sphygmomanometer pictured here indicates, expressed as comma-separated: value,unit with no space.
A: 110,mmHg
